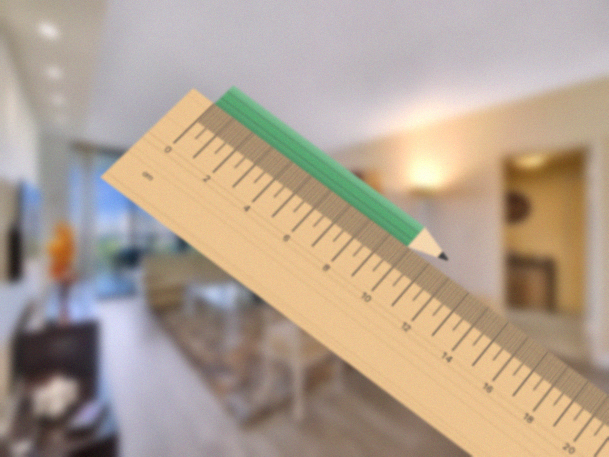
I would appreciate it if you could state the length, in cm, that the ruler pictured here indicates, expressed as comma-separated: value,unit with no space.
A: 11.5,cm
